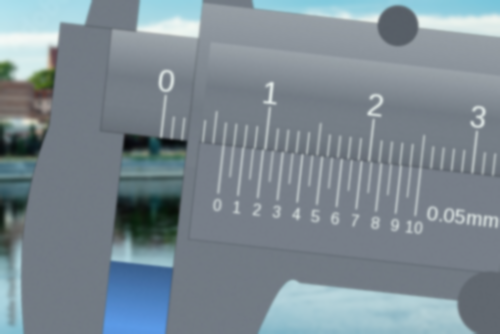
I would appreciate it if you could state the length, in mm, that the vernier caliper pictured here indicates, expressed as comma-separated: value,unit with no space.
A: 6.0,mm
